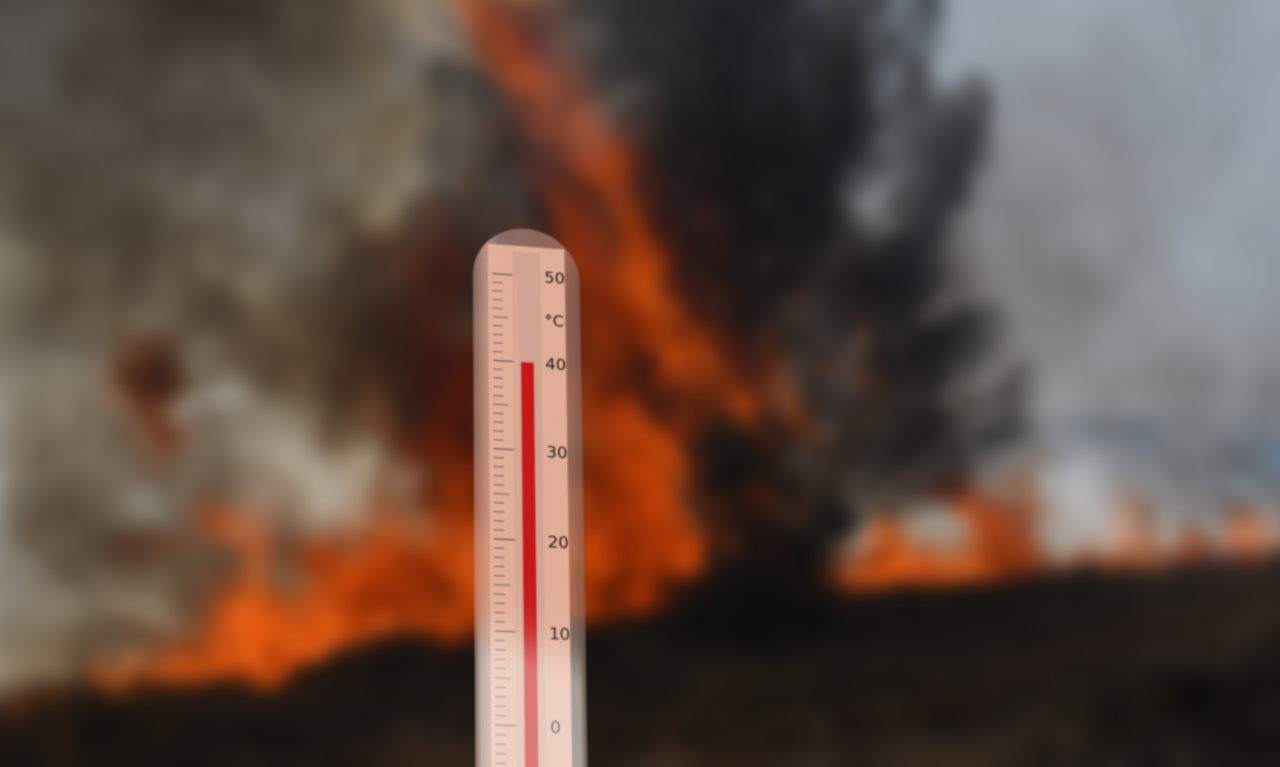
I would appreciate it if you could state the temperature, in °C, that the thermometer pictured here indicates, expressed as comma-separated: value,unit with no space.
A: 40,°C
